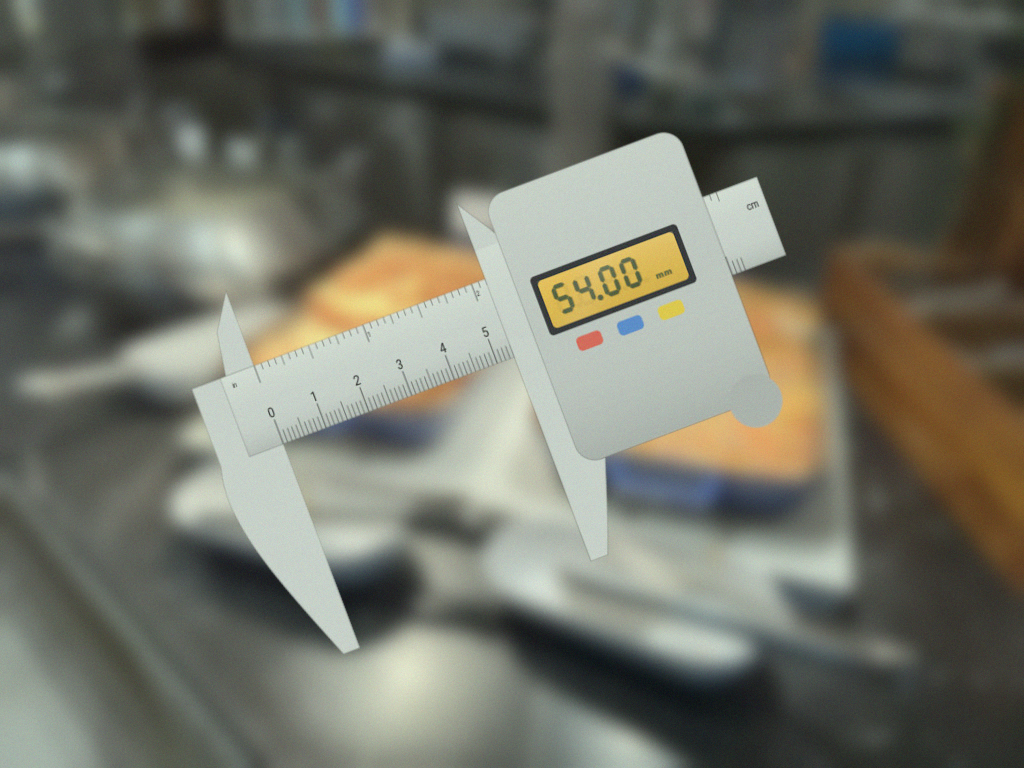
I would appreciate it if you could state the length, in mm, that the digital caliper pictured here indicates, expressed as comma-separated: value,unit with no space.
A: 54.00,mm
